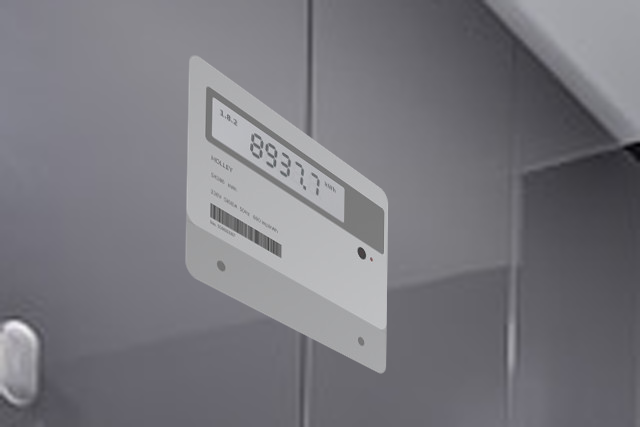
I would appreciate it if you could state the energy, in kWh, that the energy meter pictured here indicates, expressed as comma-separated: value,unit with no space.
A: 8937.7,kWh
